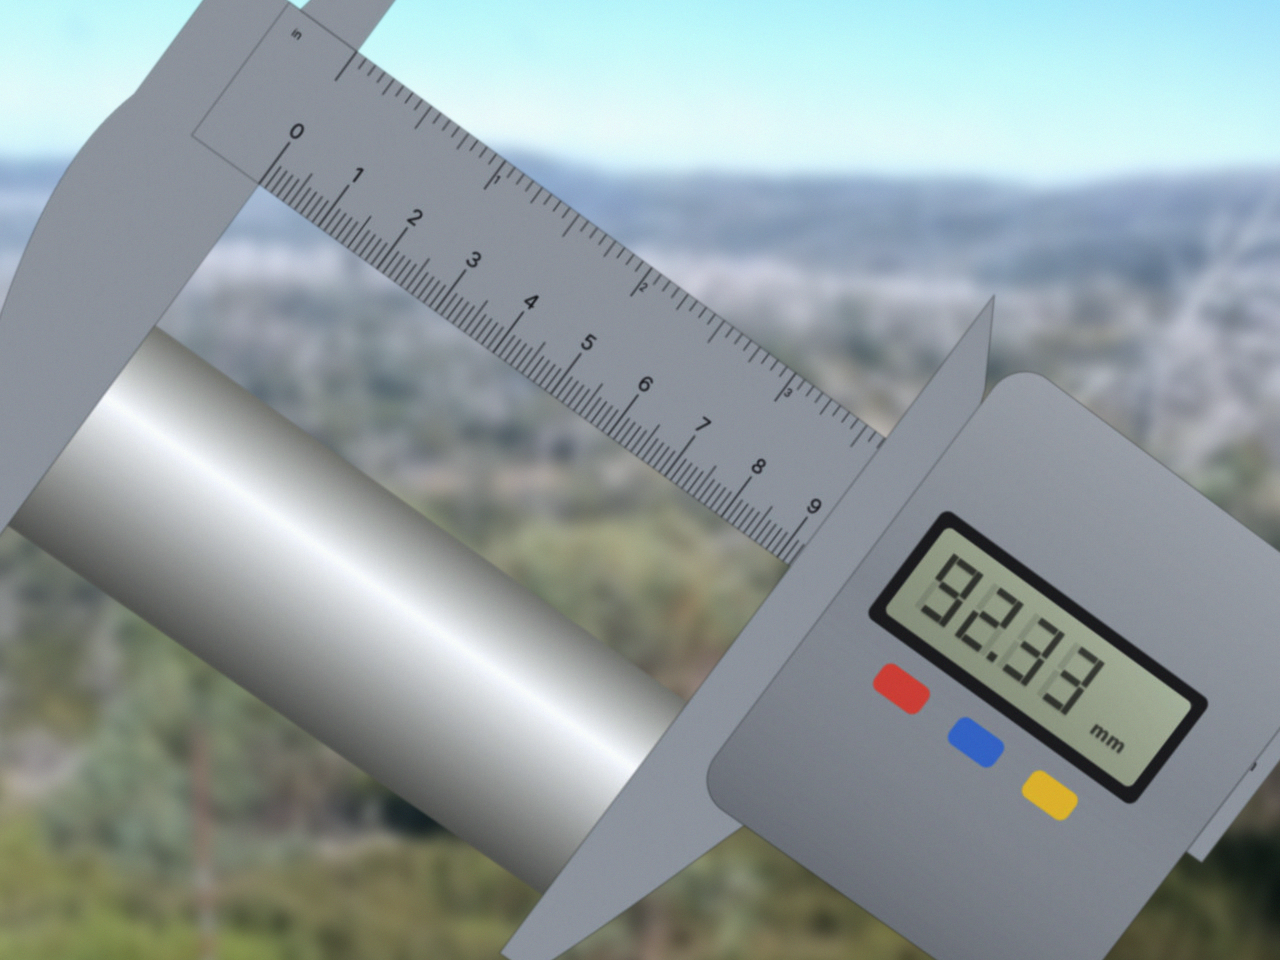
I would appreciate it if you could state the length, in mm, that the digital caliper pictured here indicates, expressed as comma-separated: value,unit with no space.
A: 92.33,mm
